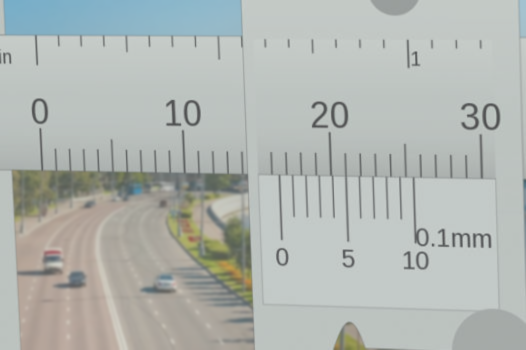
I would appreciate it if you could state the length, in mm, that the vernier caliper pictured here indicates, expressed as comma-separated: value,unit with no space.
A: 16.5,mm
